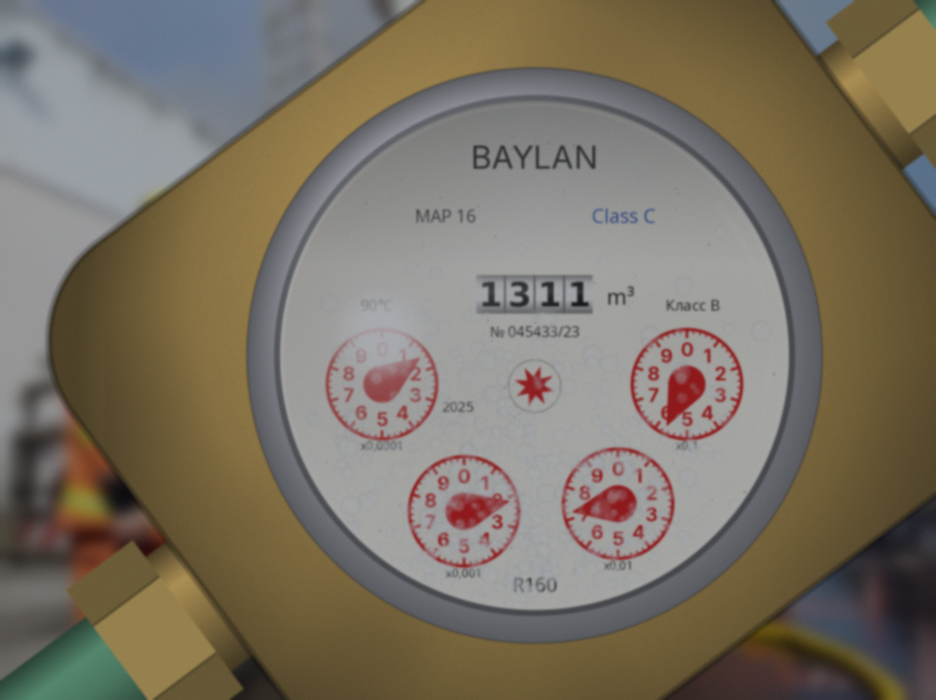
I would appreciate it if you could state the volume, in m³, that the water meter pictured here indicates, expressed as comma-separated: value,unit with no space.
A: 1311.5721,m³
